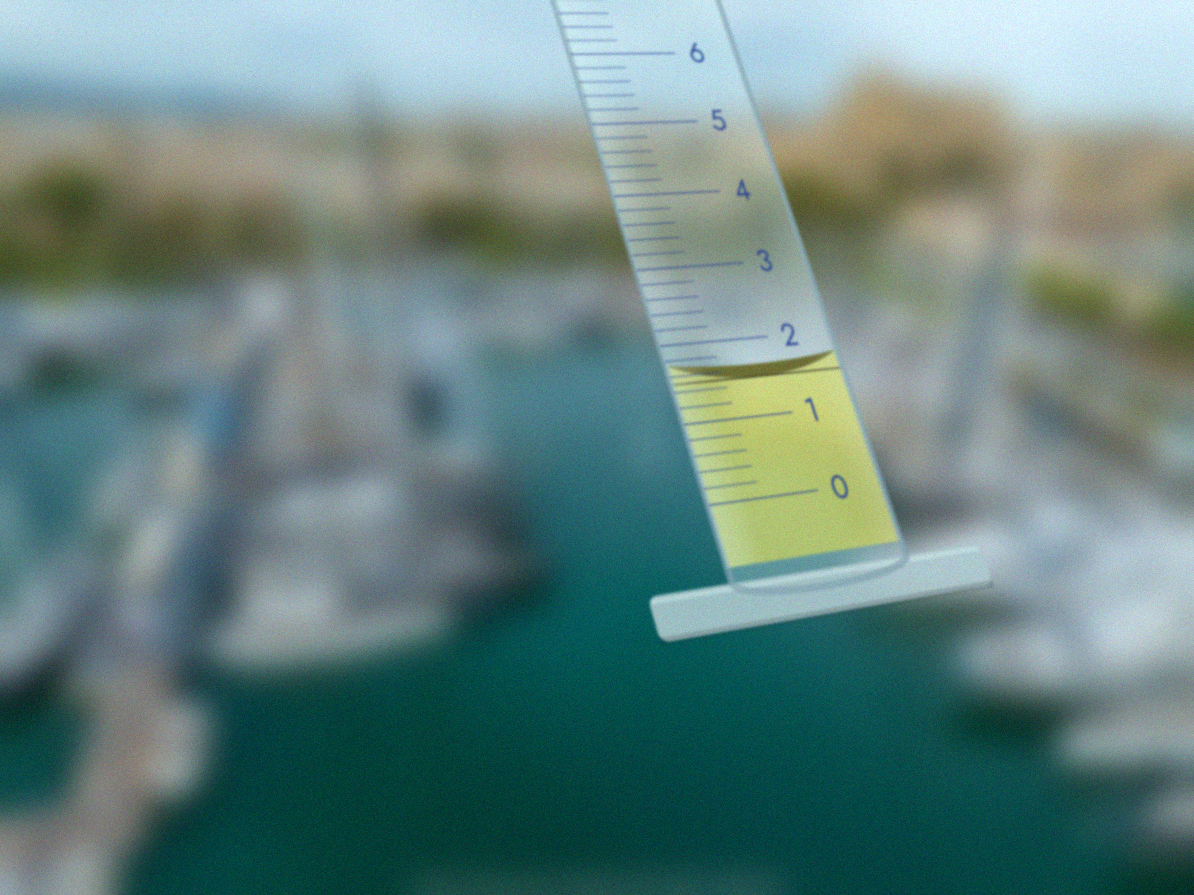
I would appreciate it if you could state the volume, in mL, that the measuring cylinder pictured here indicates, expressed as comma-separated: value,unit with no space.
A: 1.5,mL
